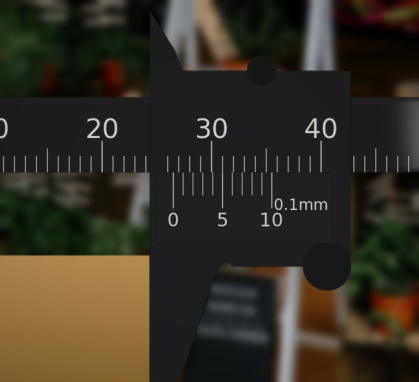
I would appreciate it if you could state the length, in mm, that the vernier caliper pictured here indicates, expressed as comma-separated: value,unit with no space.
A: 26.5,mm
